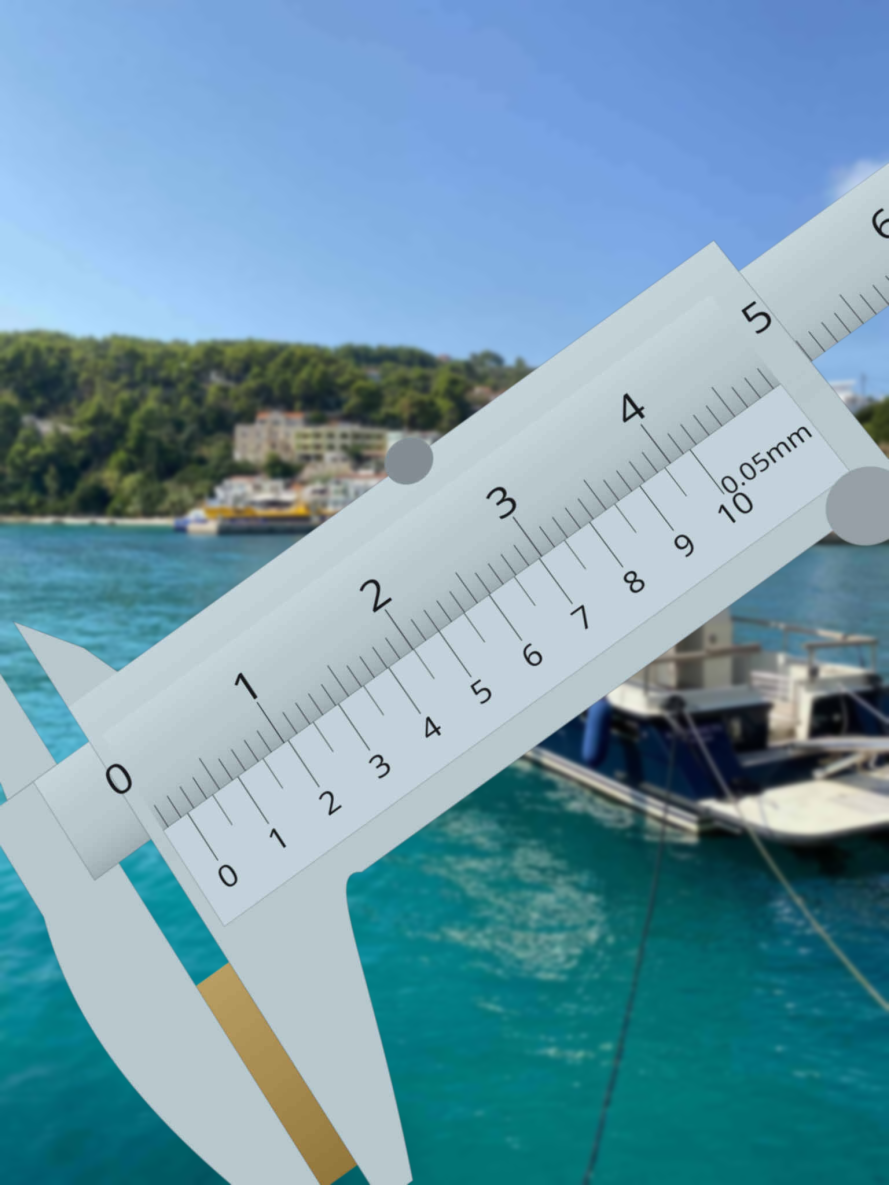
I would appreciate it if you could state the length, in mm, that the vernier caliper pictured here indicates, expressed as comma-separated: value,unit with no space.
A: 2.5,mm
